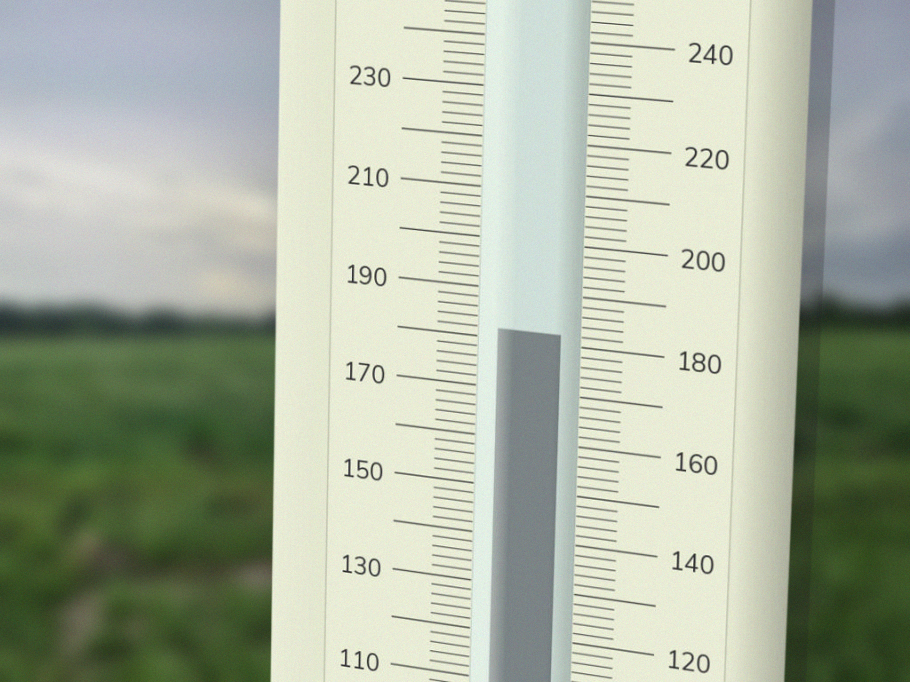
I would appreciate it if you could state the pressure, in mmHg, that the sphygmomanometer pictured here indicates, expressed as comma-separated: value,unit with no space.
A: 182,mmHg
